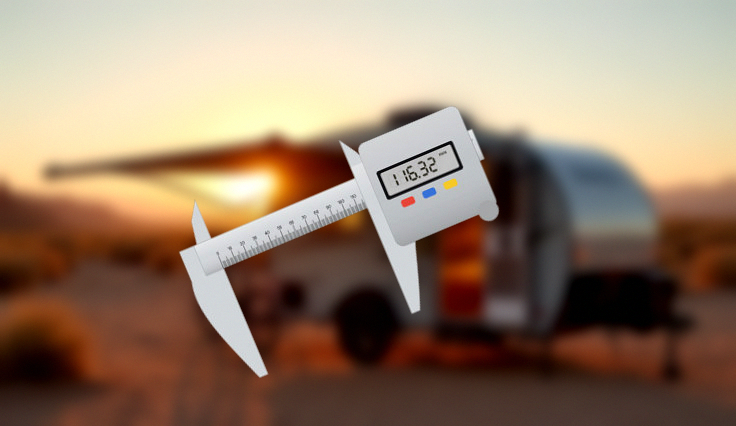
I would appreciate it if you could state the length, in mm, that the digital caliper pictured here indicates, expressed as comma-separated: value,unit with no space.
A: 116.32,mm
